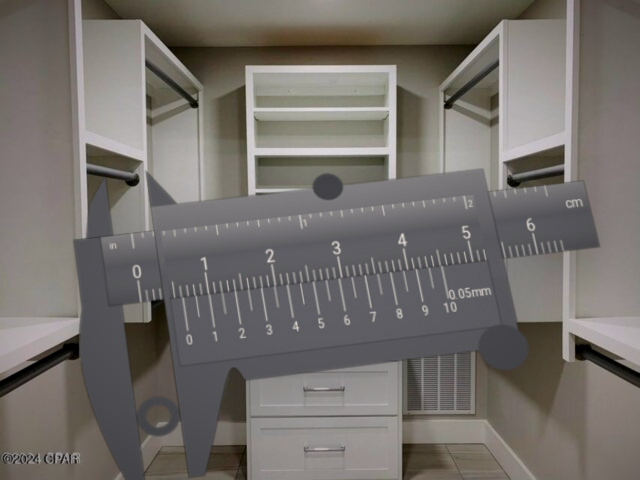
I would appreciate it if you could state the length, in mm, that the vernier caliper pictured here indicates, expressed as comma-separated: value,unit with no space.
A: 6.2,mm
